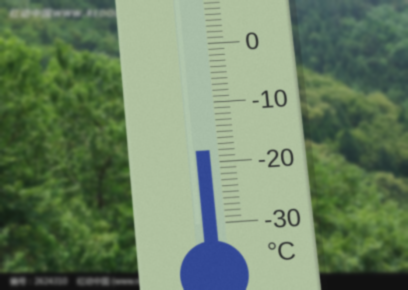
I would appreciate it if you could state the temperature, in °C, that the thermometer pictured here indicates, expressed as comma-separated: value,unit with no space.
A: -18,°C
